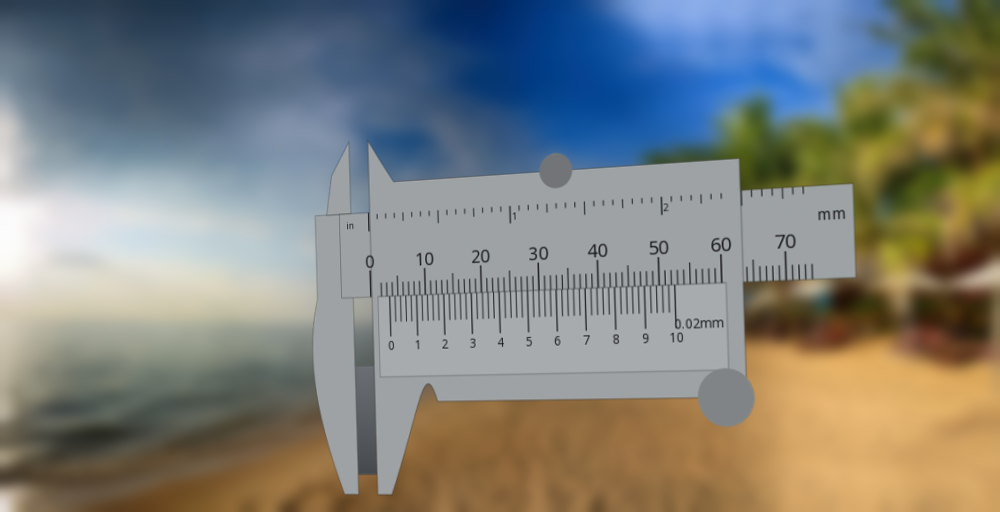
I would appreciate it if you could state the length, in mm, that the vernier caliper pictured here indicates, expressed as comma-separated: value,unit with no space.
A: 3.5,mm
